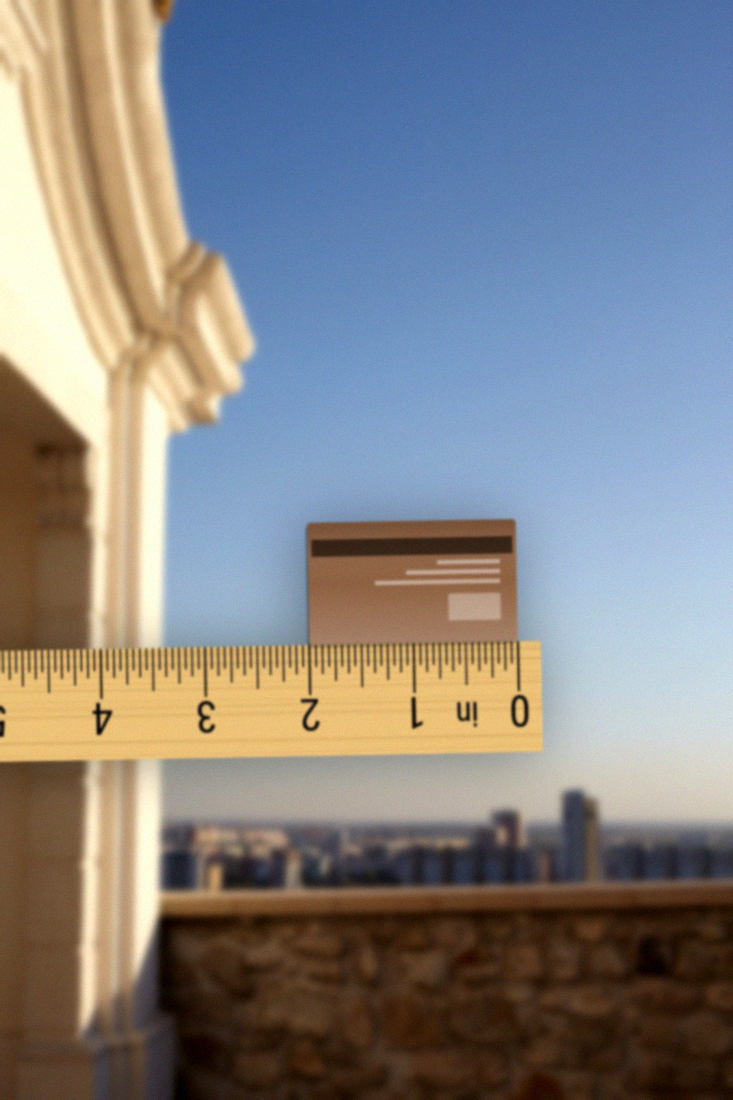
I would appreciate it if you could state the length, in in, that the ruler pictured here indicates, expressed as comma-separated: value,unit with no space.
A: 2,in
